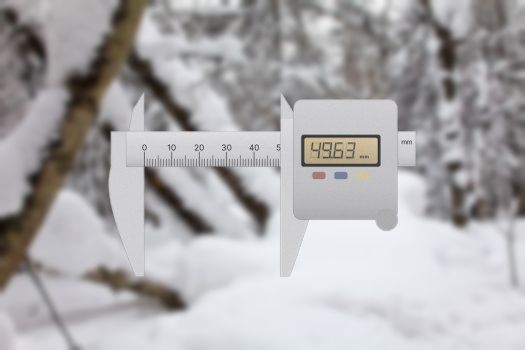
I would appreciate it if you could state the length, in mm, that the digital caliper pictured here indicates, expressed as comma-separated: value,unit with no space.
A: 49.63,mm
